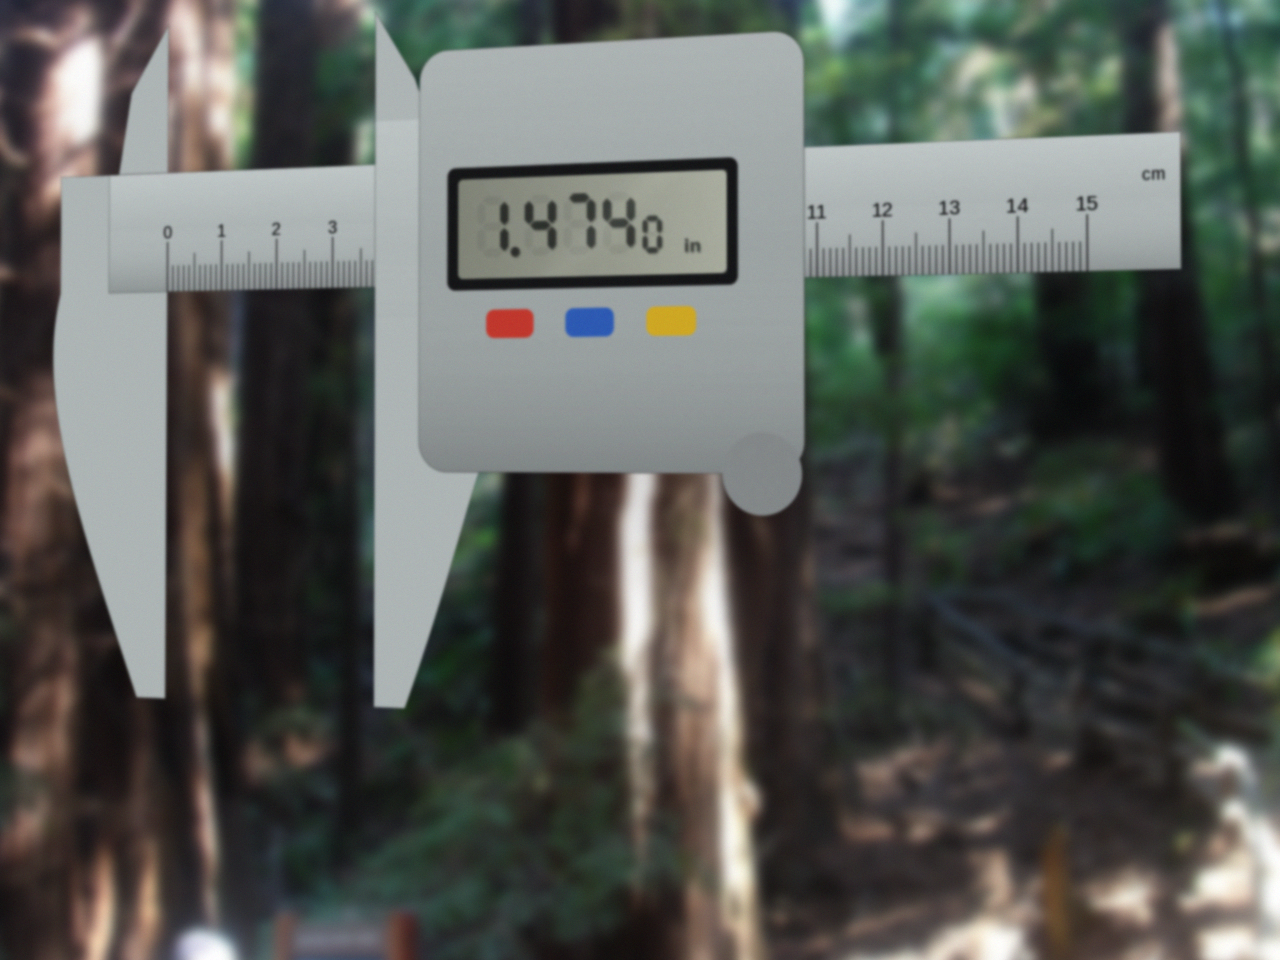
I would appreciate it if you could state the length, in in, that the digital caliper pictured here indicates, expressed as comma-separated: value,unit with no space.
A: 1.4740,in
